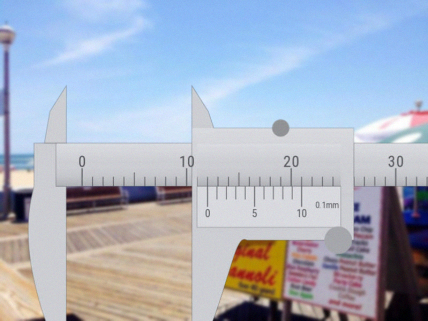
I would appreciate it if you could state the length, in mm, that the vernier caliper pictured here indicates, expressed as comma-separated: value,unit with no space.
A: 12.0,mm
